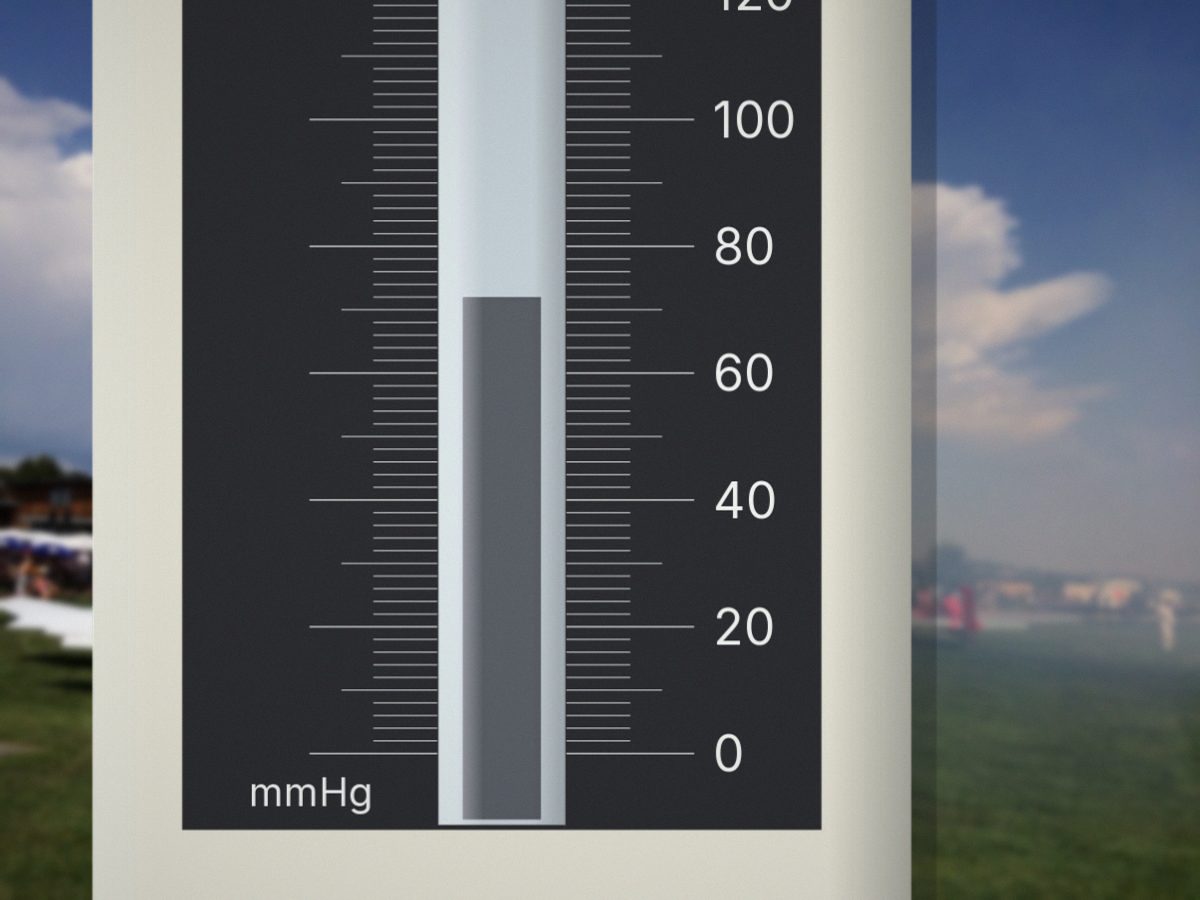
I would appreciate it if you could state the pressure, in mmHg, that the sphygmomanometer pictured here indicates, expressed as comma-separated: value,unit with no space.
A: 72,mmHg
